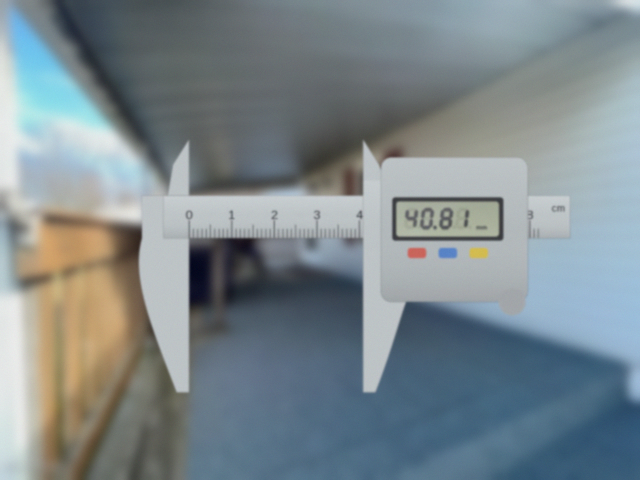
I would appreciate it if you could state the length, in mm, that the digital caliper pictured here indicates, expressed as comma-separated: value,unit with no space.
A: 40.81,mm
